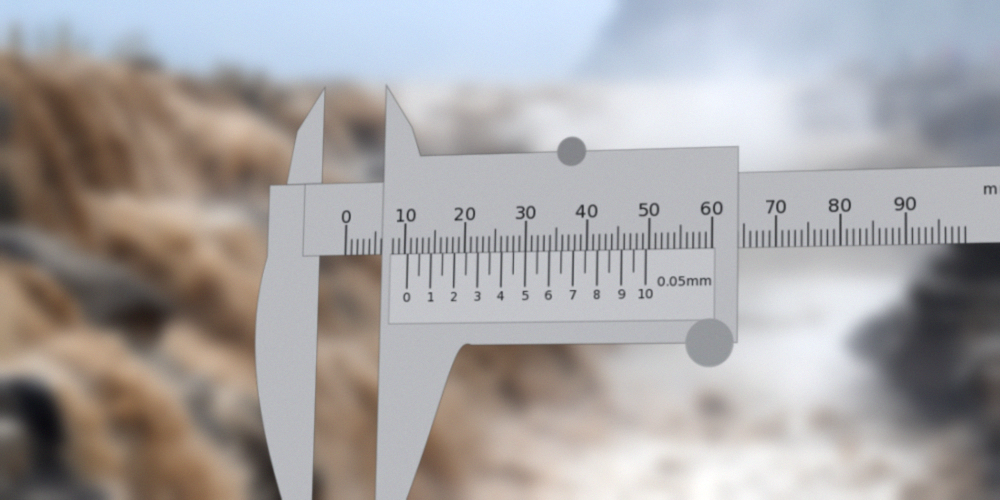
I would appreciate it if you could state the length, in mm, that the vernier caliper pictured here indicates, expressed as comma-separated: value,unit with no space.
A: 10.5,mm
